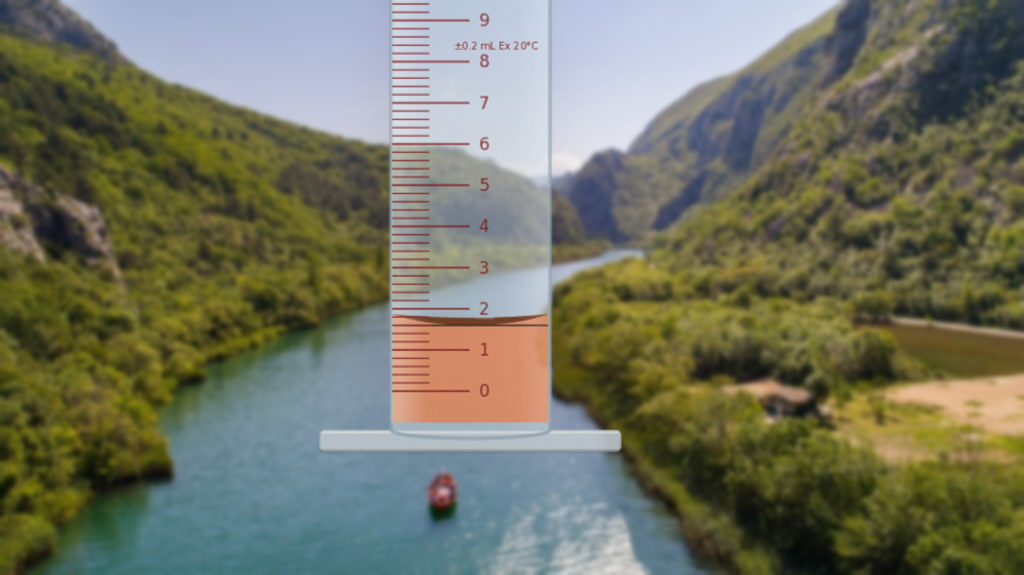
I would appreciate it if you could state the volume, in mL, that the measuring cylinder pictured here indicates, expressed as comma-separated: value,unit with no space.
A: 1.6,mL
